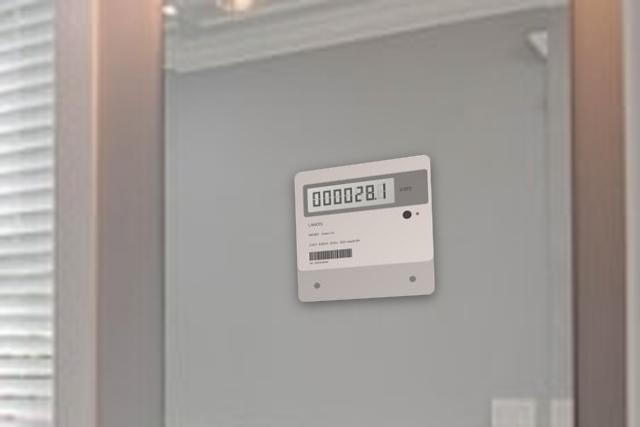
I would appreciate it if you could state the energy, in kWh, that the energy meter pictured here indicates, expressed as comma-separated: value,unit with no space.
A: 28.1,kWh
